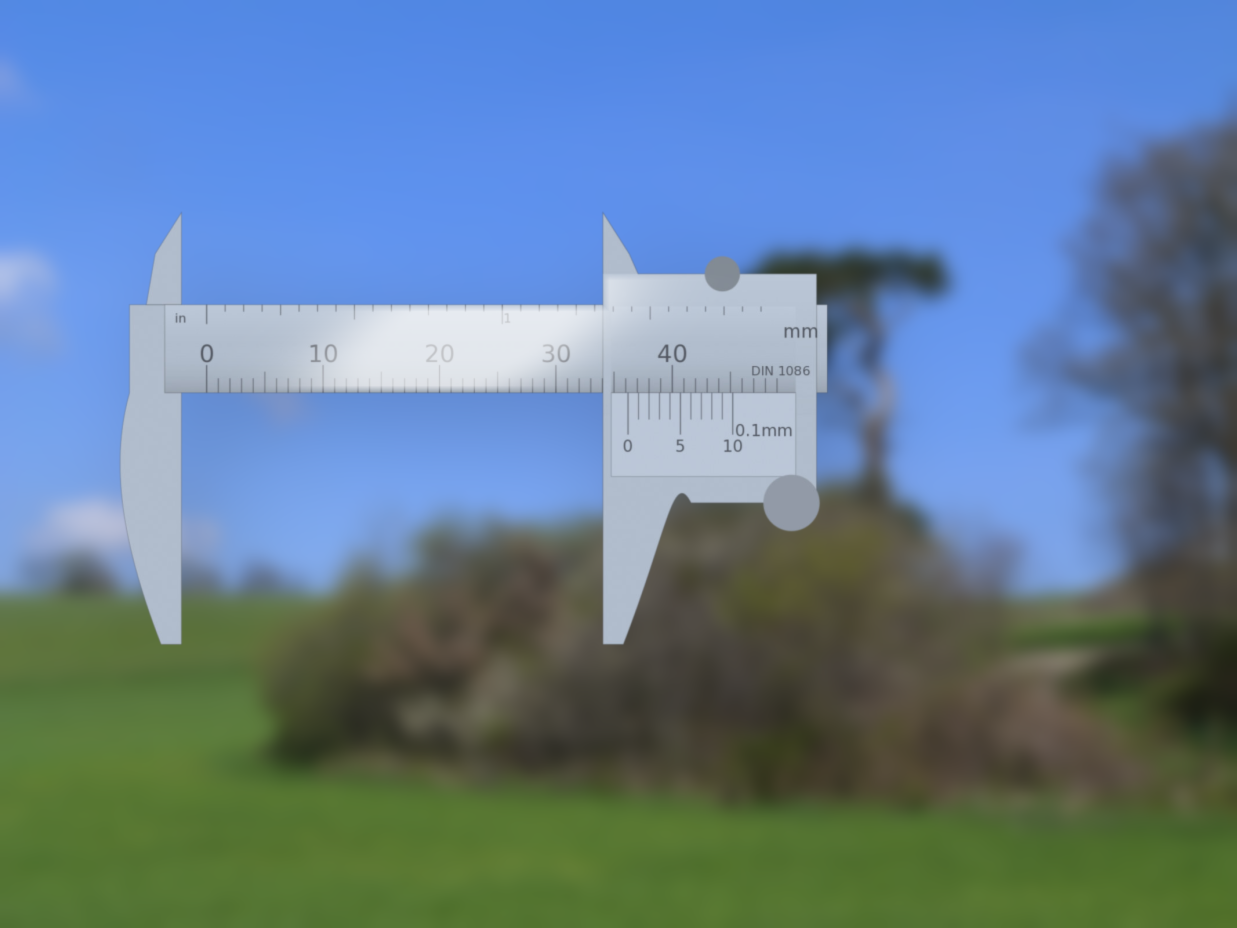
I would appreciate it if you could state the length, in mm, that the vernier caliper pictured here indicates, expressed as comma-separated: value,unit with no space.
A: 36.2,mm
